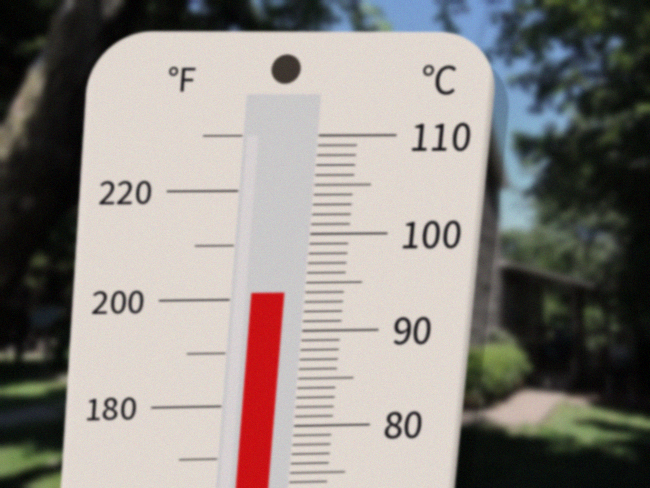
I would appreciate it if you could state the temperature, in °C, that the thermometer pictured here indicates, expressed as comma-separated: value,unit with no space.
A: 94,°C
